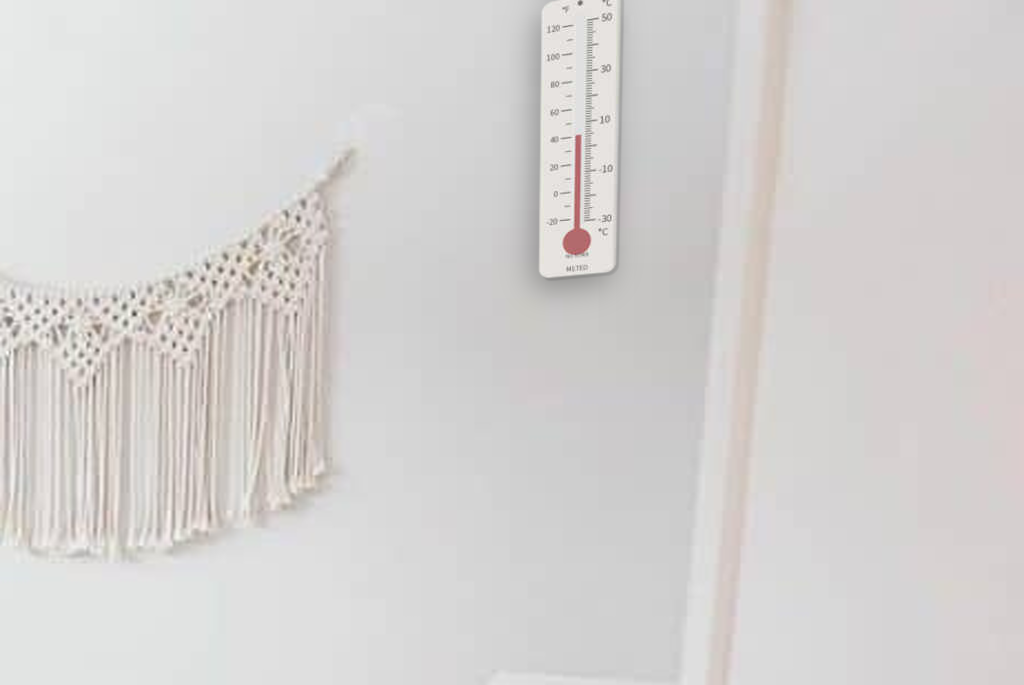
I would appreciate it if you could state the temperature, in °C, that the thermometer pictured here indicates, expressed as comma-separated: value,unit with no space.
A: 5,°C
